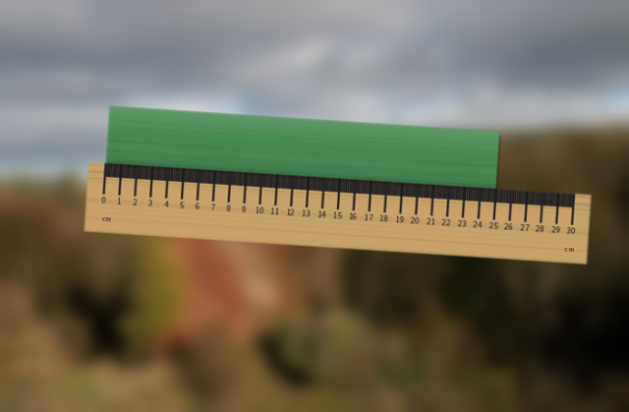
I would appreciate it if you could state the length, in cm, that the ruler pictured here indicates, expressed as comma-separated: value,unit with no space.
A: 25,cm
